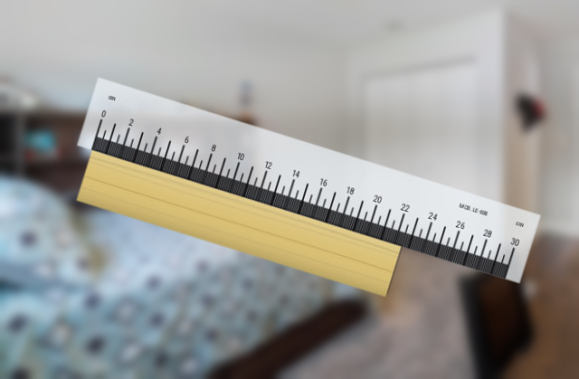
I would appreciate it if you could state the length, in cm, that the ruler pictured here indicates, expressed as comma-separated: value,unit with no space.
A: 22.5,cm
